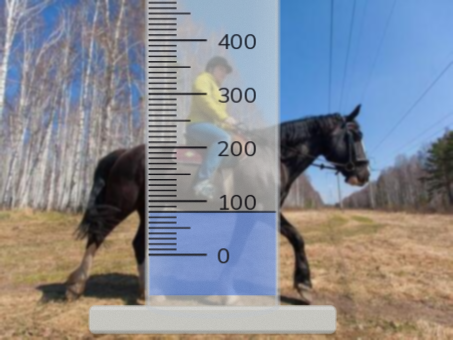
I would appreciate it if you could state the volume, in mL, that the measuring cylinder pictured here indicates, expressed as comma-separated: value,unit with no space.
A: 80,mL
